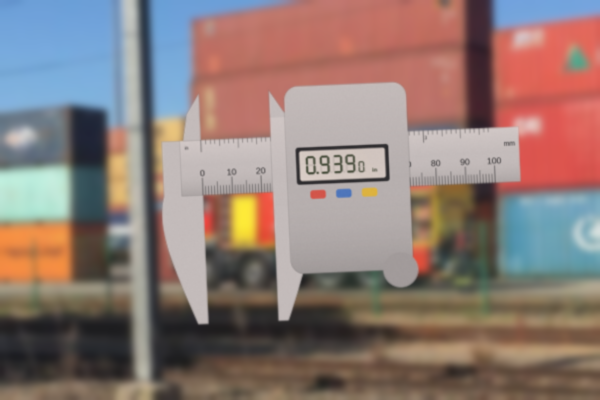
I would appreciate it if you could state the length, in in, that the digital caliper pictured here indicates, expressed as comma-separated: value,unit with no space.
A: 0.9390,in
